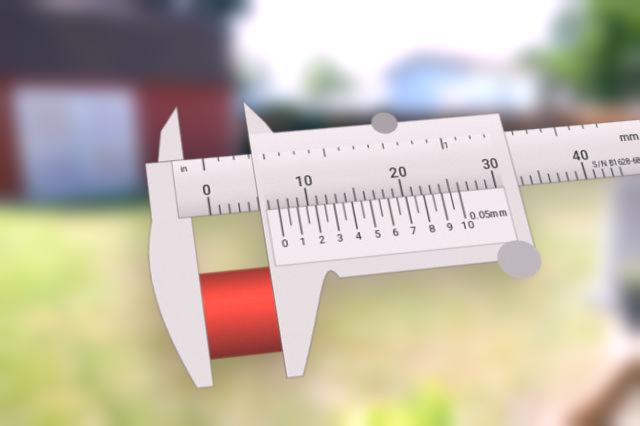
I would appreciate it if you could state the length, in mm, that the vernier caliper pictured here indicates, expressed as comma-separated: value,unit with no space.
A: 7.0,mm
